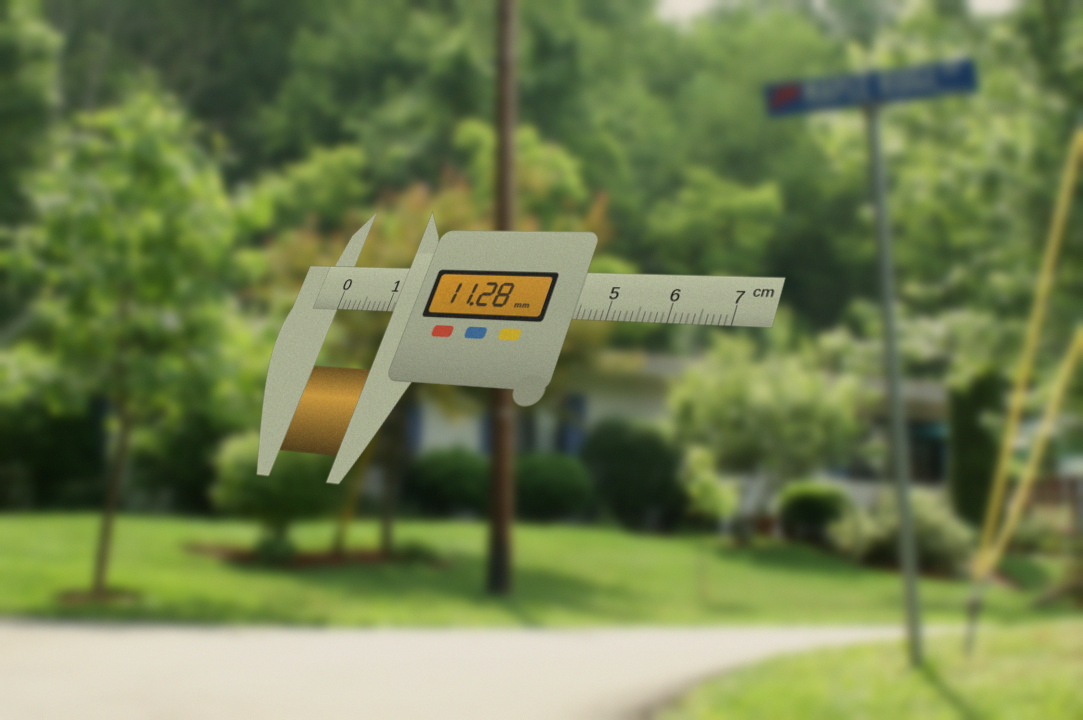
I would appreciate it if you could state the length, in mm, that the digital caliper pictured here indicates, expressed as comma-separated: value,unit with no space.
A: 11.28,mm
